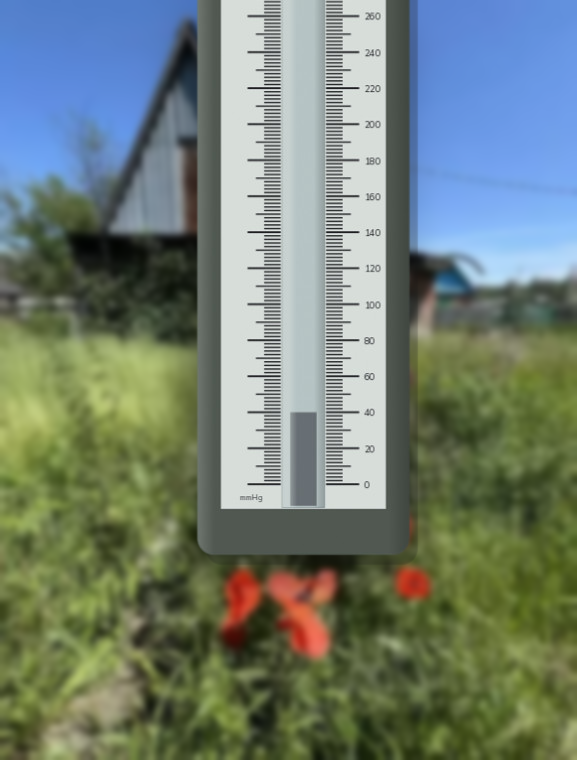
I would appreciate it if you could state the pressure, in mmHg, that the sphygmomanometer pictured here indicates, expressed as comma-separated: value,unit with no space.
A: 40,mmHg
